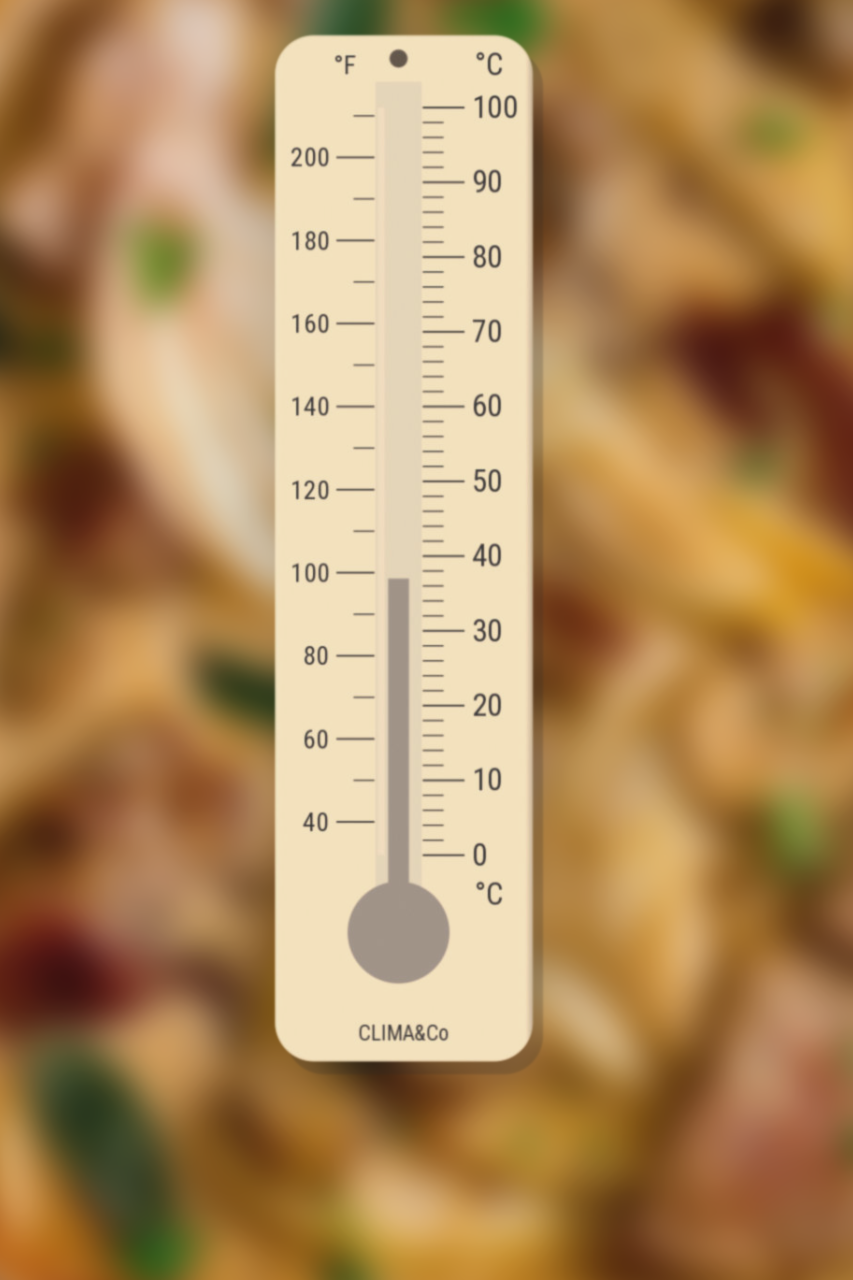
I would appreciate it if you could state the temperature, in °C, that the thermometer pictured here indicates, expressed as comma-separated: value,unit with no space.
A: 37,°C
